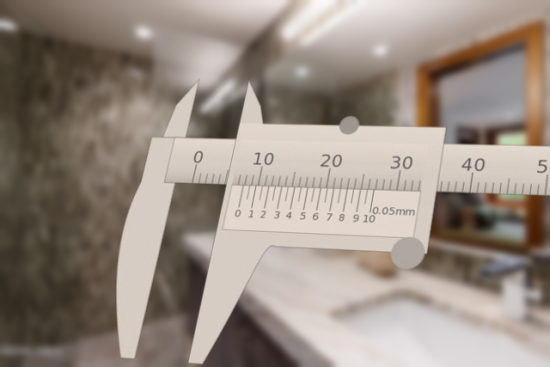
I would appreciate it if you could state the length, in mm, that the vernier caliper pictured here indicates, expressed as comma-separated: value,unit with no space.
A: 7.8,mm
